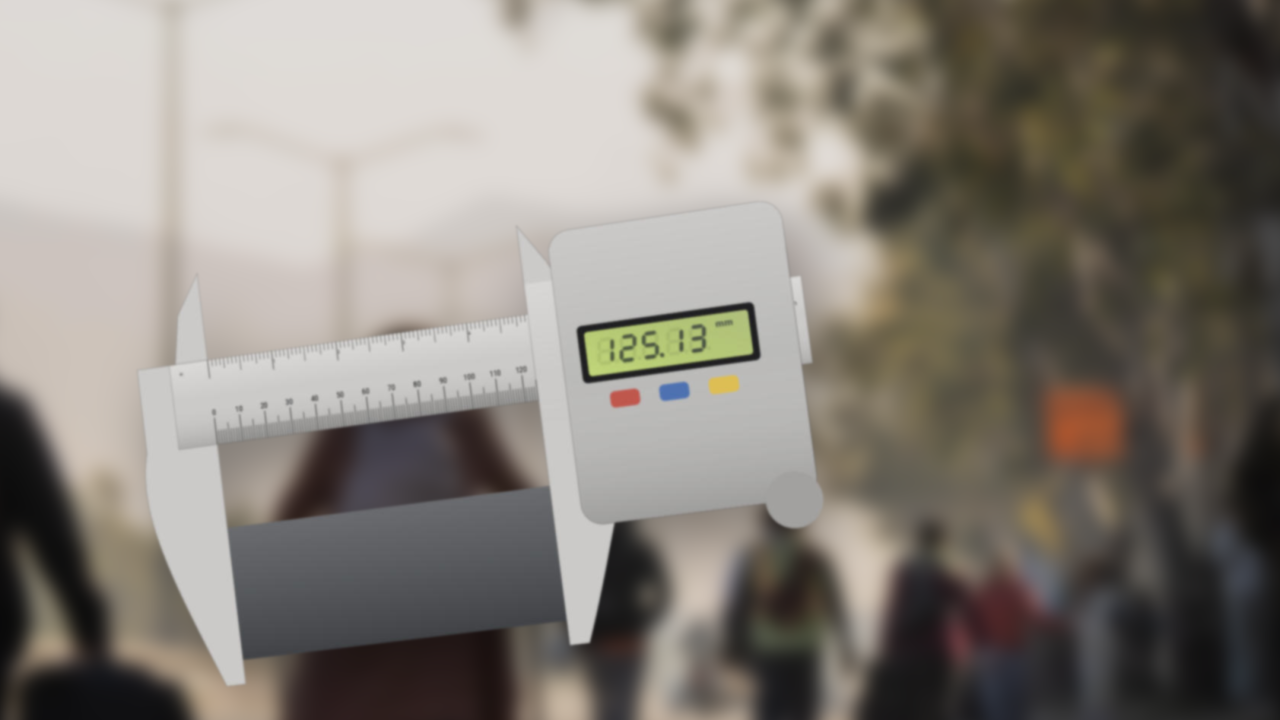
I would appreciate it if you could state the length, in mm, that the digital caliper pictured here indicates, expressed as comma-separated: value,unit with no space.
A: 125.13,mm
